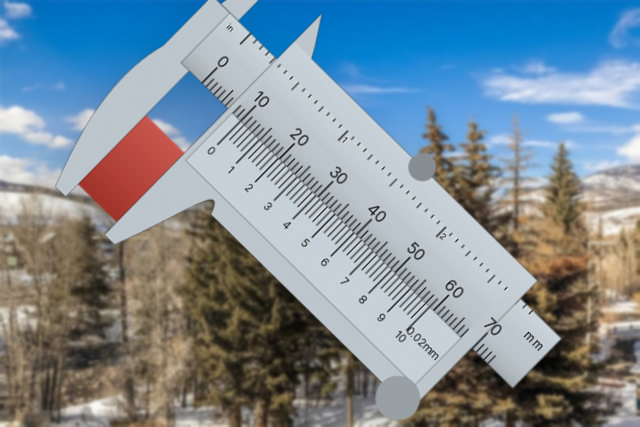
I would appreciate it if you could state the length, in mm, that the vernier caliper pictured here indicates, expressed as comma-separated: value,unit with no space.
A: 10.0,mm
